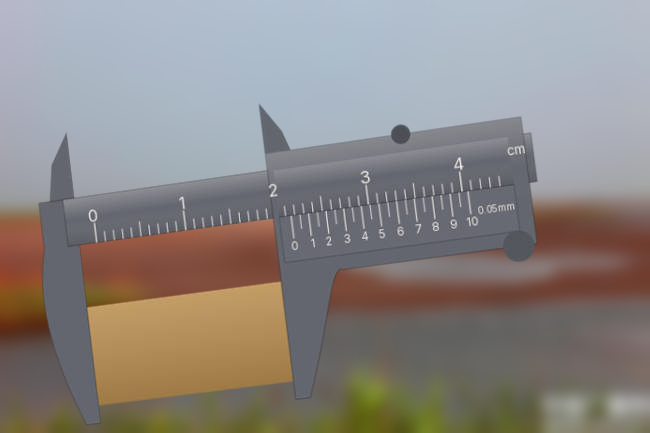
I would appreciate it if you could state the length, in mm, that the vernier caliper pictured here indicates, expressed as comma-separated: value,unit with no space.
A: 21.6,mm
